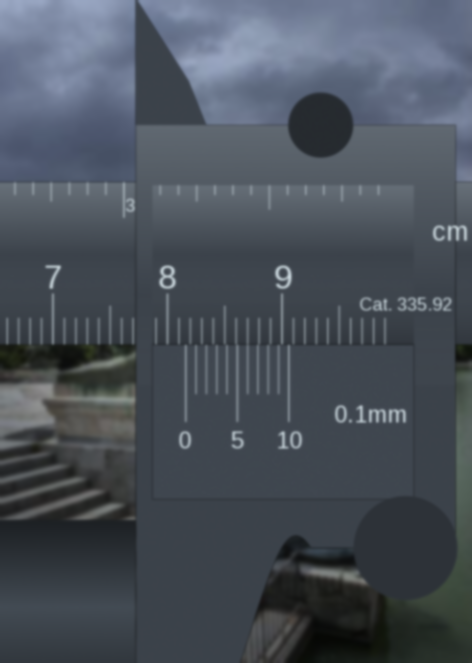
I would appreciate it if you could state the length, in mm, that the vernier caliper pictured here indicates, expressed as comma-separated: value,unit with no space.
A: 81.6,mm
